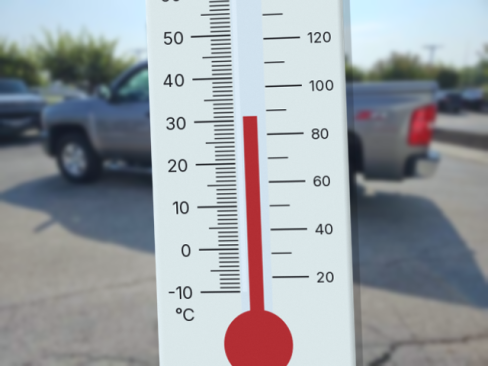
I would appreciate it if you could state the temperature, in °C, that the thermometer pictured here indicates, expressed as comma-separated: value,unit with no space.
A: 31,°C
